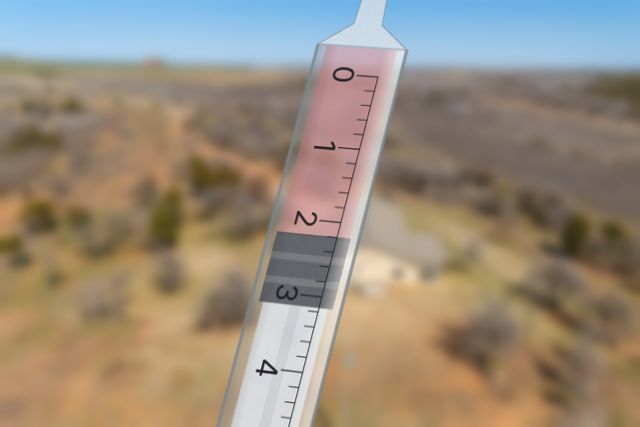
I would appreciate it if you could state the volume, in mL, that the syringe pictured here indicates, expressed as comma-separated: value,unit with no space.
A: 2.2,mL
